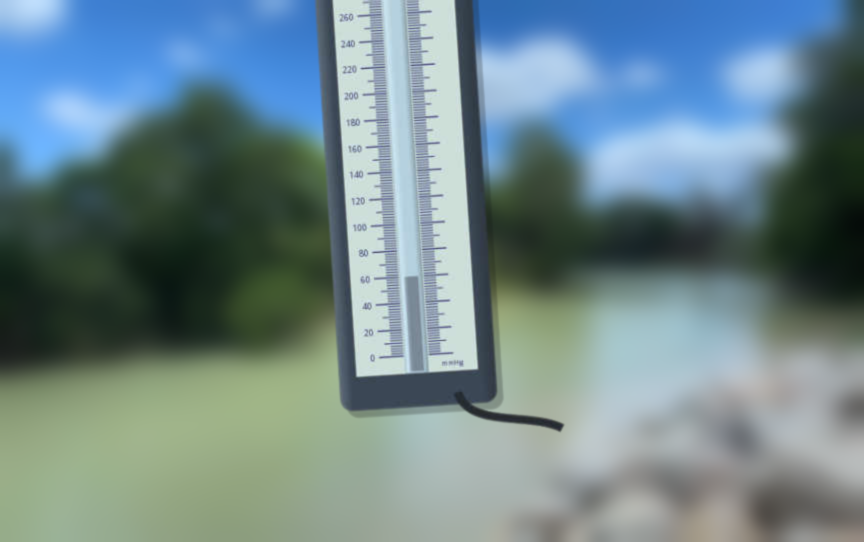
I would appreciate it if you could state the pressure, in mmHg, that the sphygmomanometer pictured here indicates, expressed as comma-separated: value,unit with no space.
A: 60,mmHg
